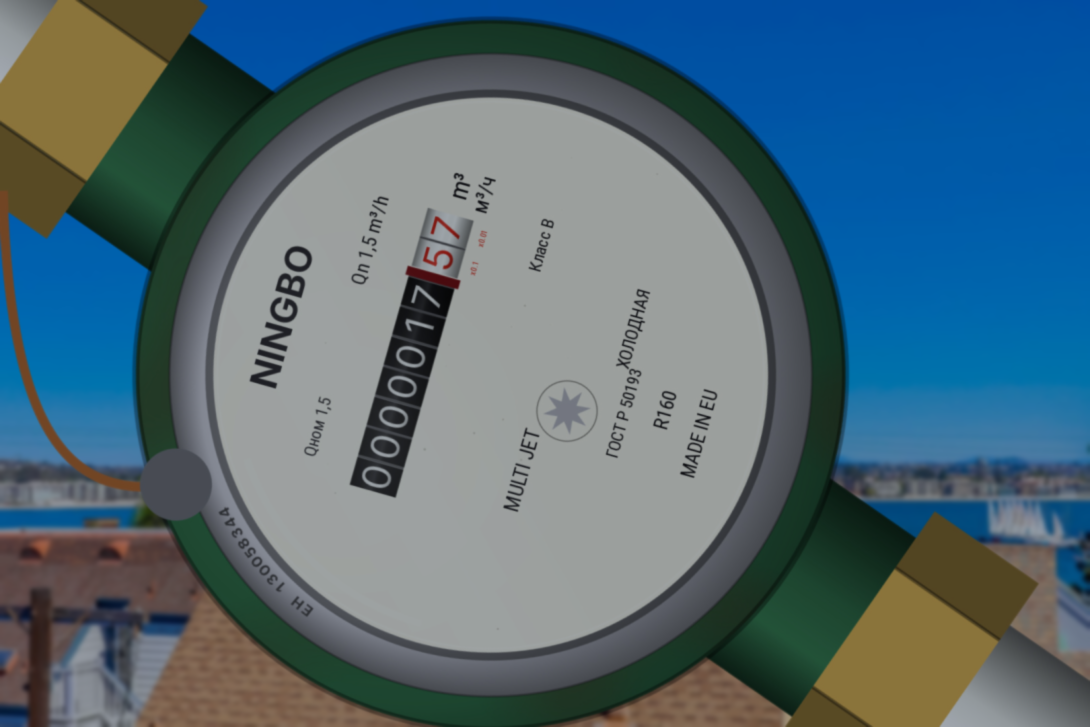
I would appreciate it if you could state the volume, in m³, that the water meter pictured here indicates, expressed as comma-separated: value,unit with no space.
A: 17.57,m³
